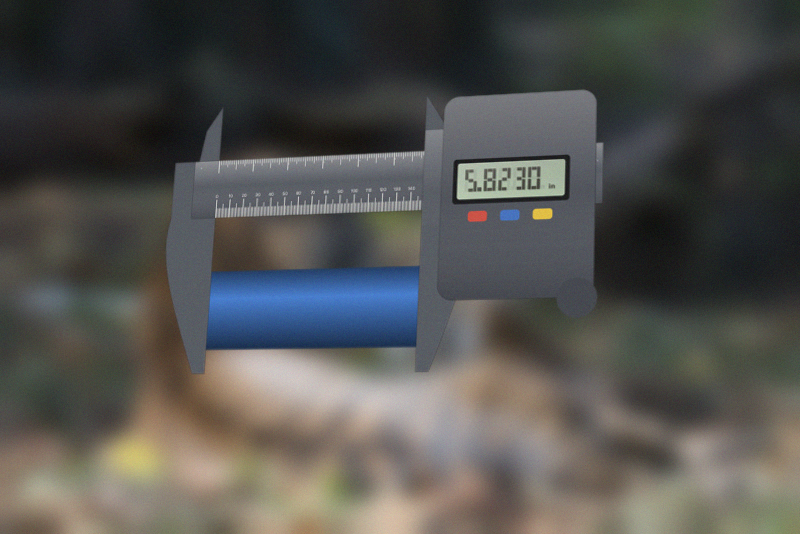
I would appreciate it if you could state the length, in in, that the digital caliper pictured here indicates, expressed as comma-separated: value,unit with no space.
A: 5.8230,in
